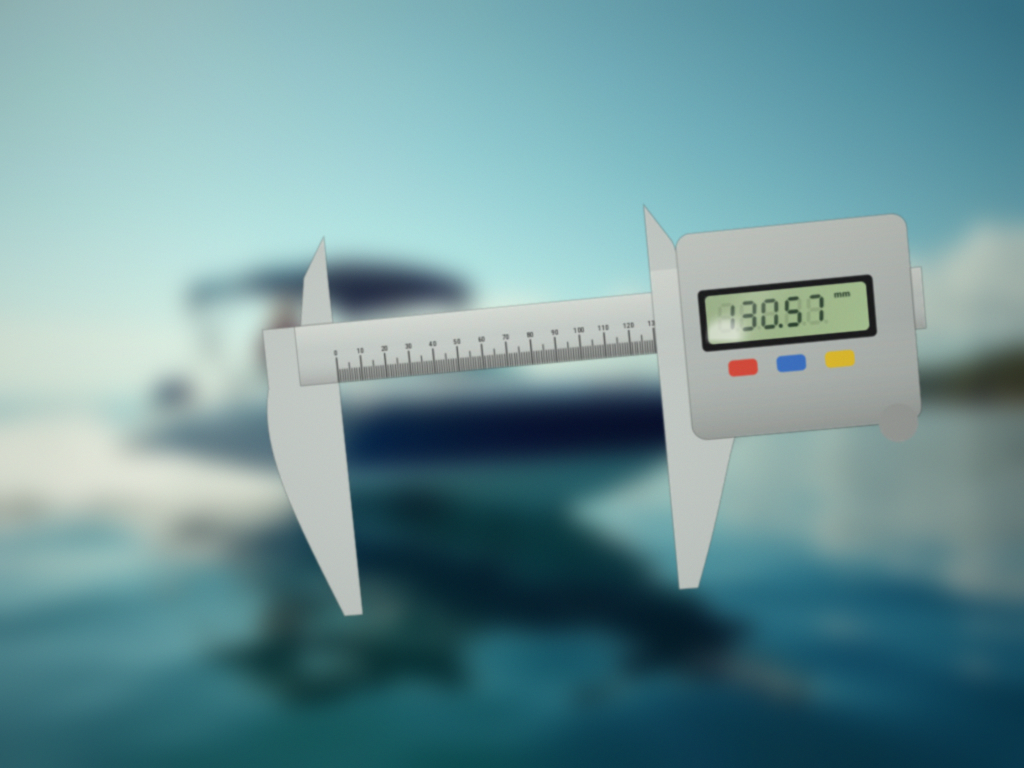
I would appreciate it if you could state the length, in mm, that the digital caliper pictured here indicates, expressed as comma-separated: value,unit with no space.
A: 130.57,mm
